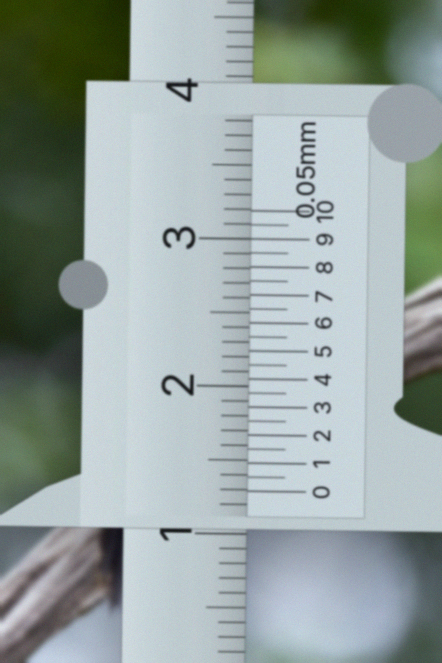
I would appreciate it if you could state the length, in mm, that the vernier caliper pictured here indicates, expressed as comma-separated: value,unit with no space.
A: 12.9,mm
